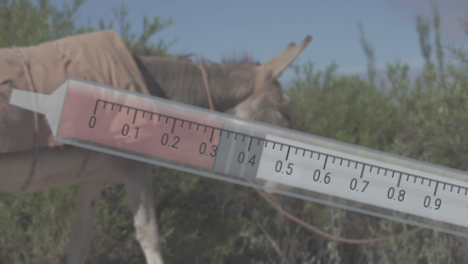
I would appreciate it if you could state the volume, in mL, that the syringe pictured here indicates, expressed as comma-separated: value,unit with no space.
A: 0.32,mL
